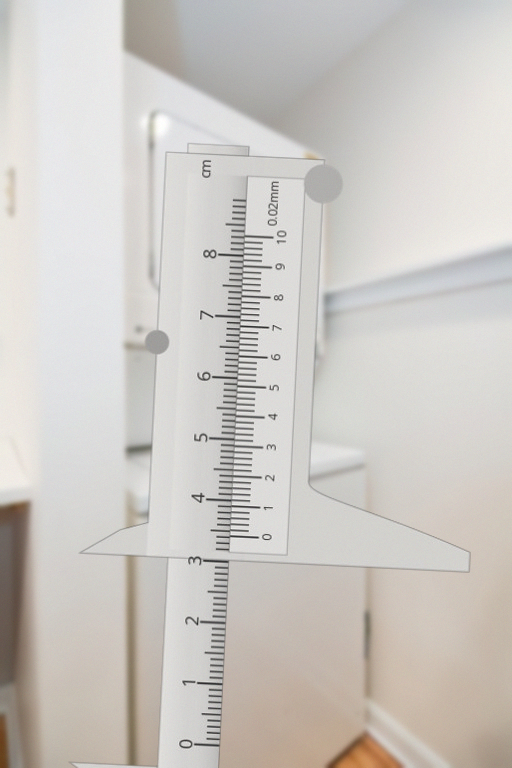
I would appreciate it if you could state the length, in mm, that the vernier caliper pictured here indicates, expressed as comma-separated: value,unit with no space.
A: 34.2,mm
